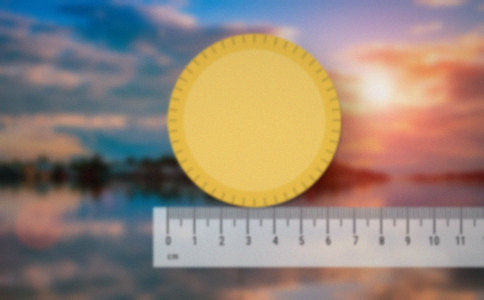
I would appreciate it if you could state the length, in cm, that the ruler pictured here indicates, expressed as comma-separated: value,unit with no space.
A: 6.5,cm
